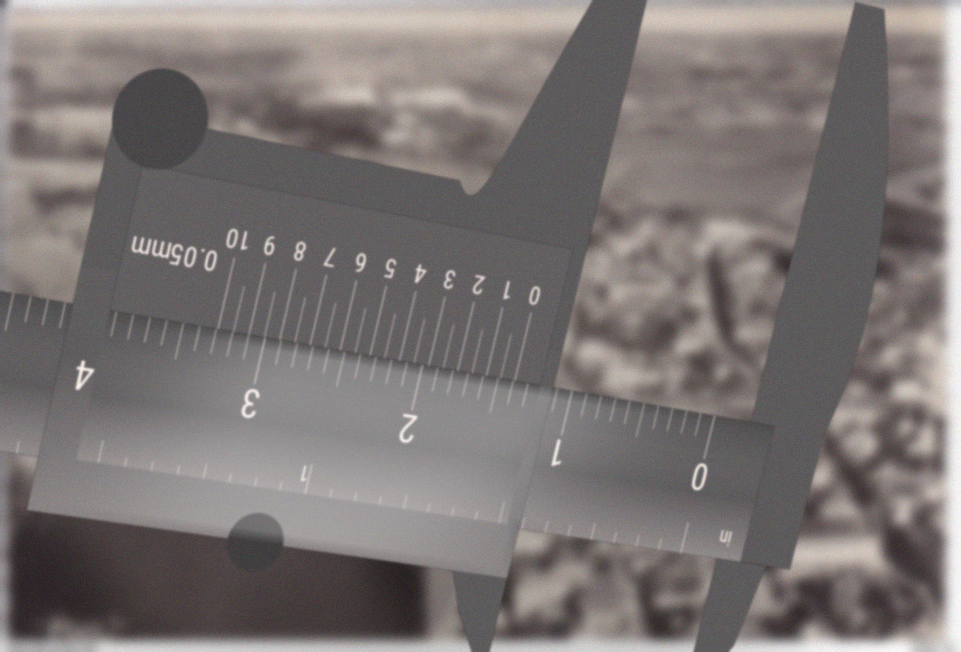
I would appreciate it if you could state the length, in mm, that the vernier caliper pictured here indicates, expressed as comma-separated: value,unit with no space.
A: 13.9,mm
